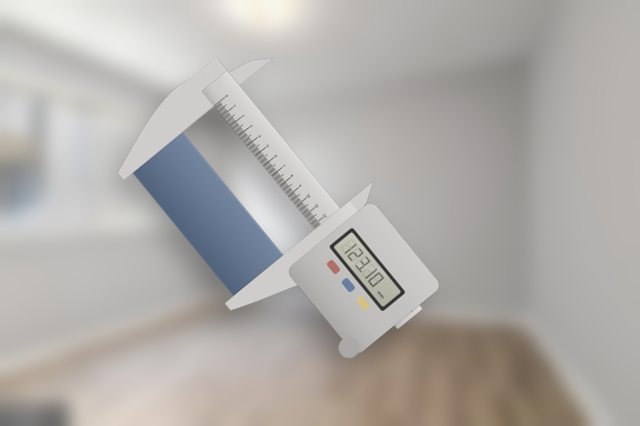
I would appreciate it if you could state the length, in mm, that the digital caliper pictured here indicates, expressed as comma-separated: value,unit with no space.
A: 123.10,mm
